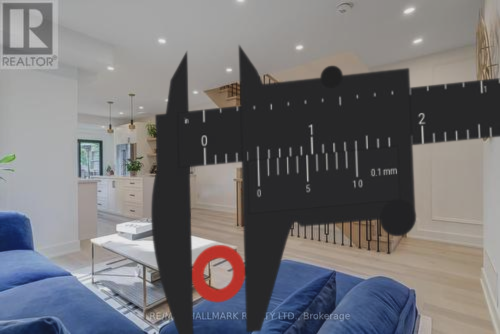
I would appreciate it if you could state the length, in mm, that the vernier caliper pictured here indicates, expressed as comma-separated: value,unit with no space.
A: 5.0,mm
